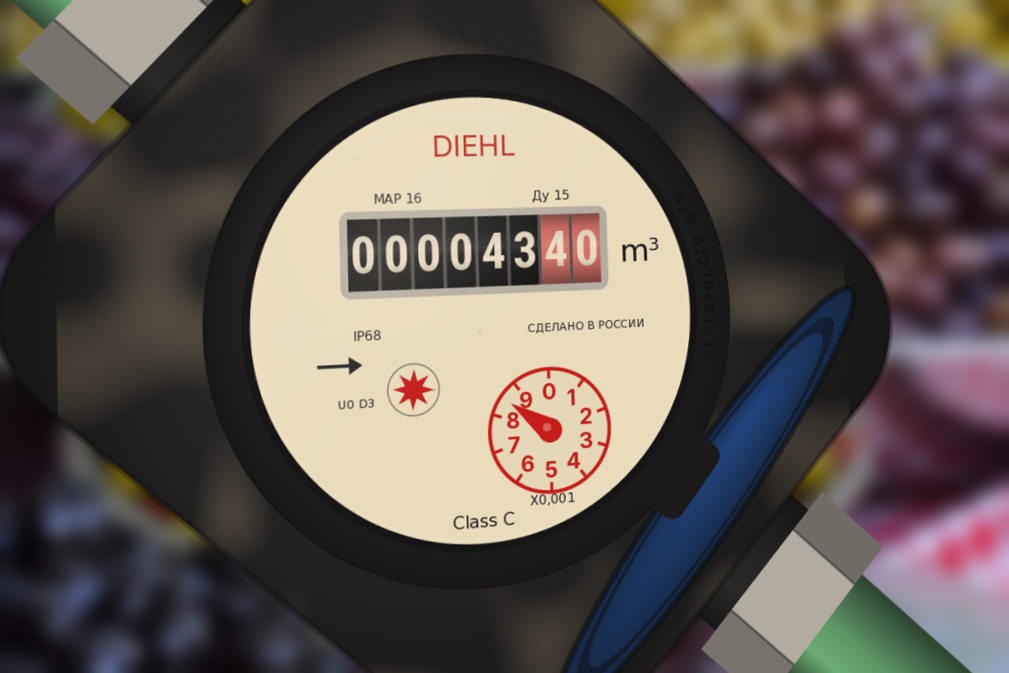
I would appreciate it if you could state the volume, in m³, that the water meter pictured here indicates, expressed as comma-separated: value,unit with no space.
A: 43.408,m³
